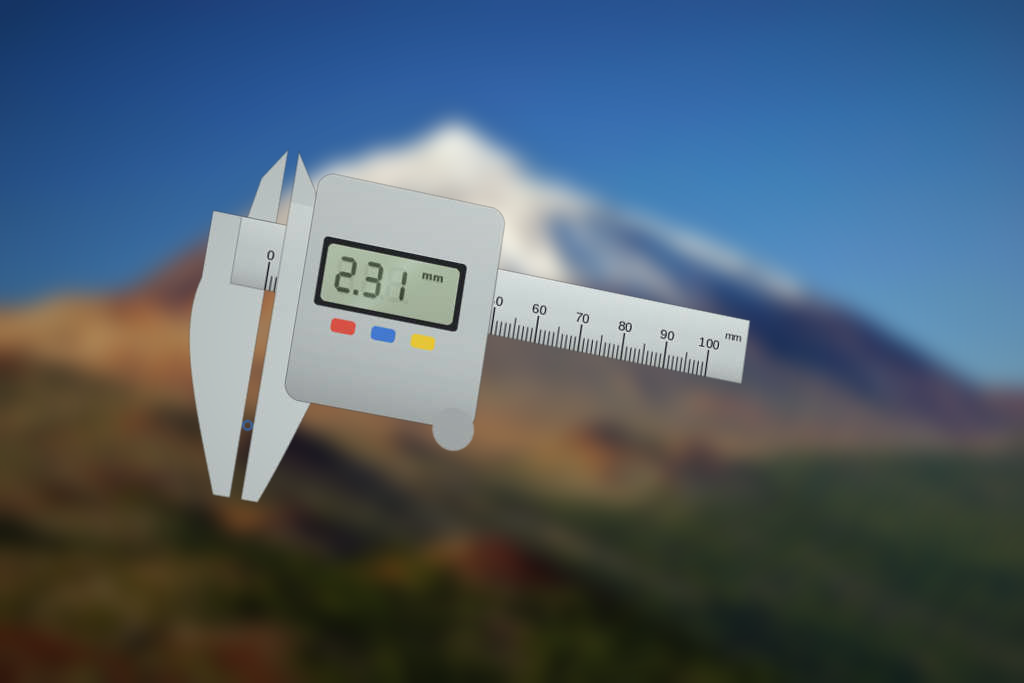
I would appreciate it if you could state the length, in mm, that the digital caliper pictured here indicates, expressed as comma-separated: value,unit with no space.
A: 2.31,mm
